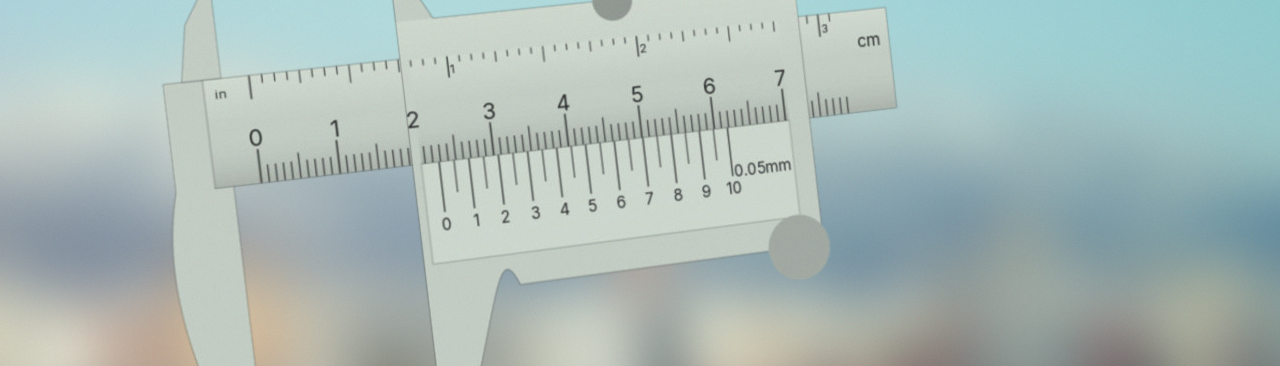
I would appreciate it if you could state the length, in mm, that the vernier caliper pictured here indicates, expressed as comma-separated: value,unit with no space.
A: 22.8,mm
